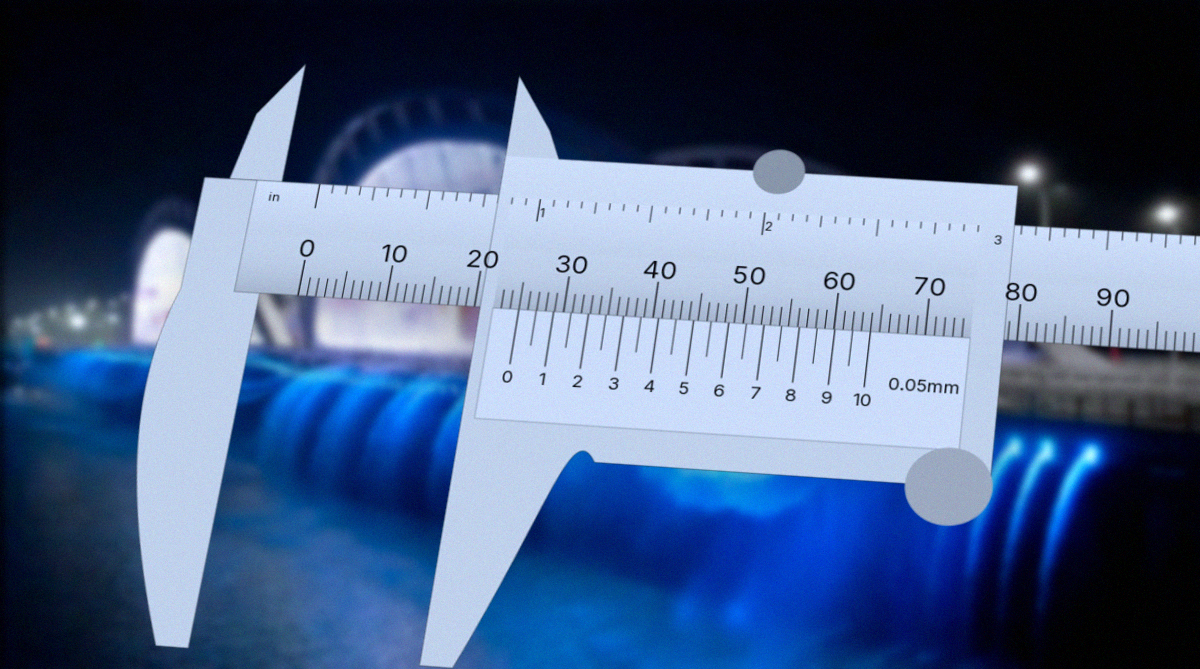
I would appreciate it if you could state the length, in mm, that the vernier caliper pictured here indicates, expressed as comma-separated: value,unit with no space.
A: 25.0,mm
